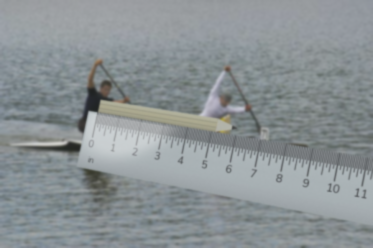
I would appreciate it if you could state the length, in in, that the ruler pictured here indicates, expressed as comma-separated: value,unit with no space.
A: 6,in
